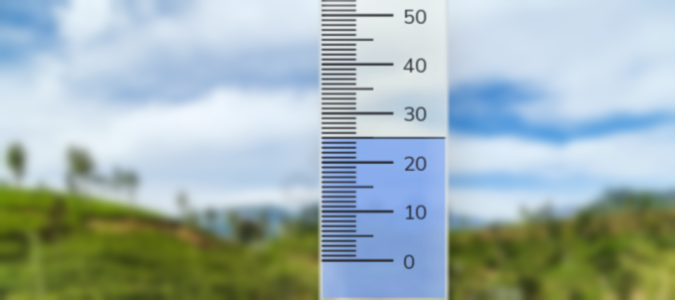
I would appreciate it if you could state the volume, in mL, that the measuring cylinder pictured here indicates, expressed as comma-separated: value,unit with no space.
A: 25,mL
